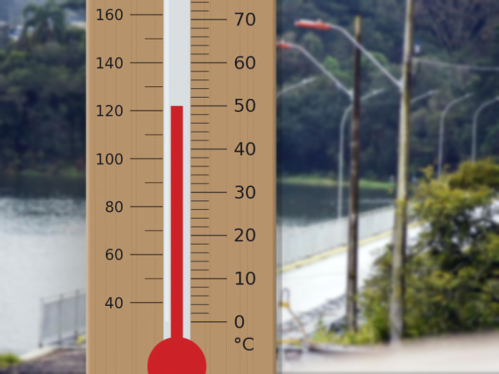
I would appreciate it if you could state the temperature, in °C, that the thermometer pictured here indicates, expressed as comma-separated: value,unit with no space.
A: 50,°C
